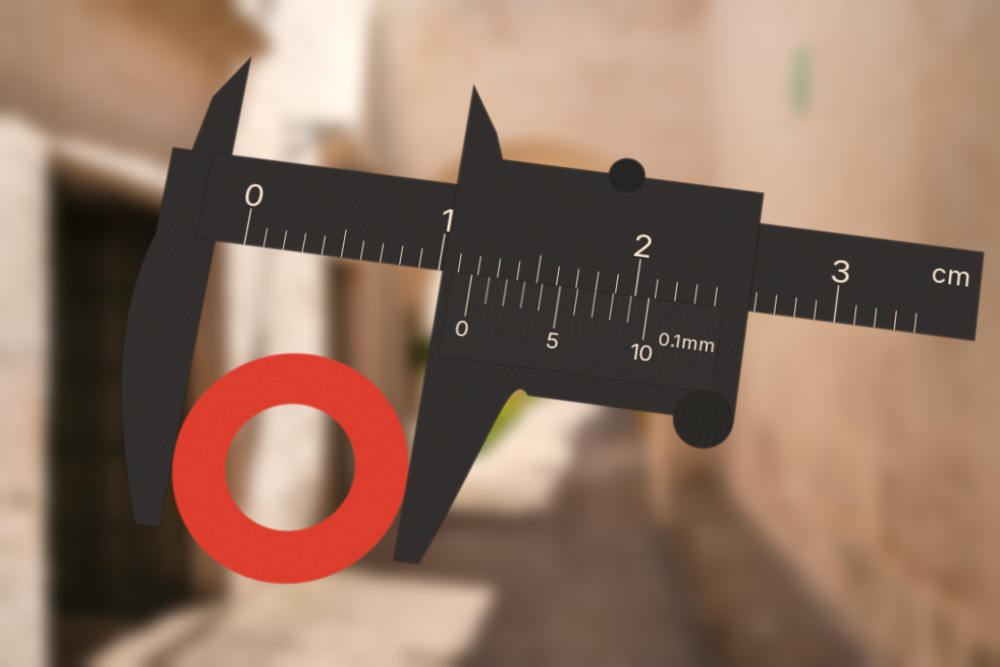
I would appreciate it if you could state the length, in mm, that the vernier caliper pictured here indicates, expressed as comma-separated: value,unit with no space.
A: 11.7,mm
